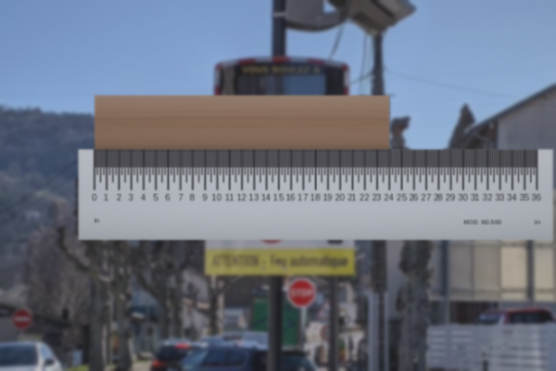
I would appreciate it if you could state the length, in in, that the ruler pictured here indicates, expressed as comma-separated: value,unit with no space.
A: 24,in
